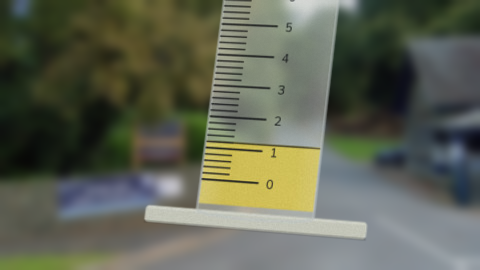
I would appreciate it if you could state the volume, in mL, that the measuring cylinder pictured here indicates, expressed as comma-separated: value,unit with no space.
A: 1.2,mL
